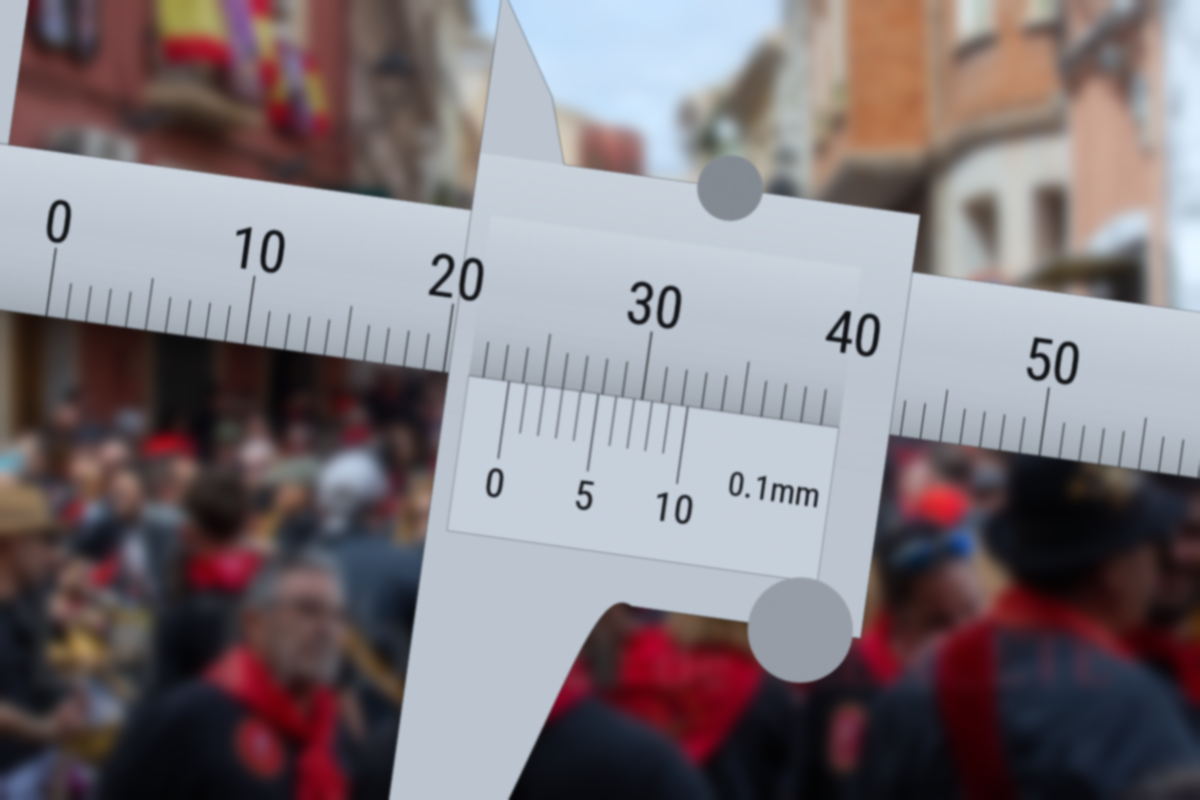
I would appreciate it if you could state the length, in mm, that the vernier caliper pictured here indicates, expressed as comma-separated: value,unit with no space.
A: 23.3,mm
